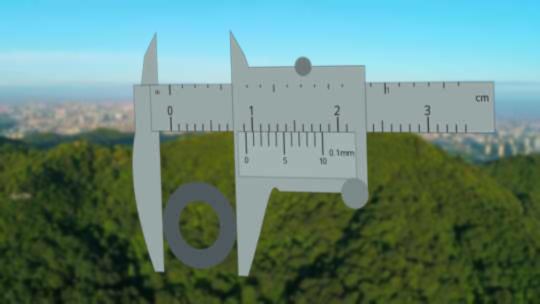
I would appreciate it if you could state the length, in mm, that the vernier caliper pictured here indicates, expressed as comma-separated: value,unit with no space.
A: 9.2,mm
